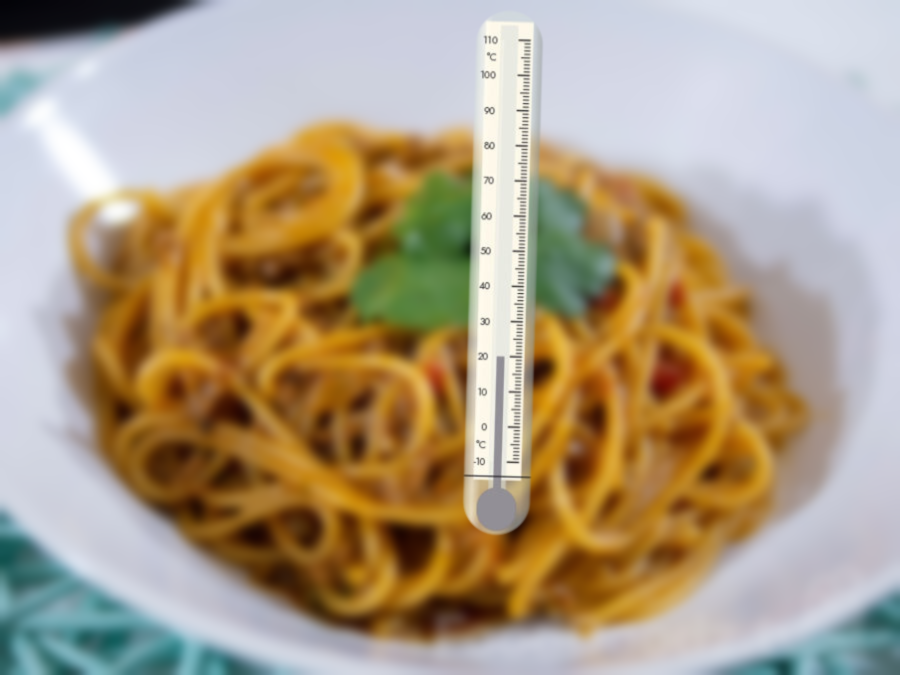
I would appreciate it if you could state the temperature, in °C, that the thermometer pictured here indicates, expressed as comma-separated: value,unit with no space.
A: 20,°C
